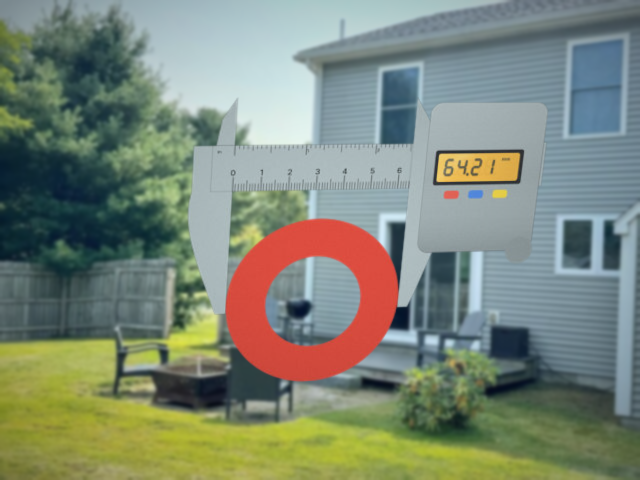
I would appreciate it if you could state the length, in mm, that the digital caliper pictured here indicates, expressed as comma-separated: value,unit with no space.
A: 64.21,mm
